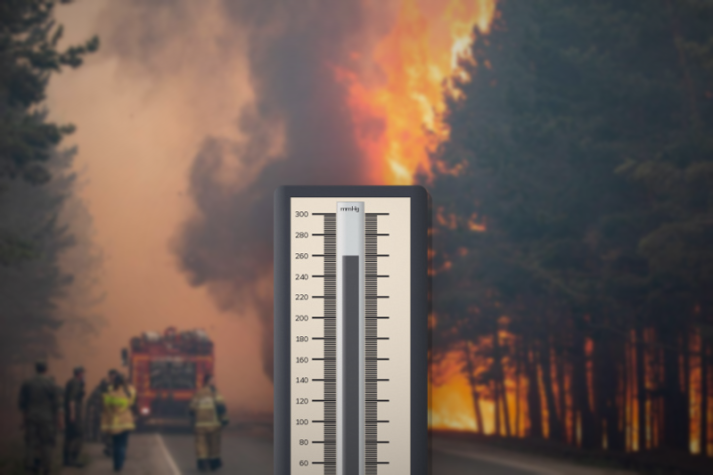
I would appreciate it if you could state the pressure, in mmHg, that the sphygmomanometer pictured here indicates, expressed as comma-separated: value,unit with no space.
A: 260,mmHg
